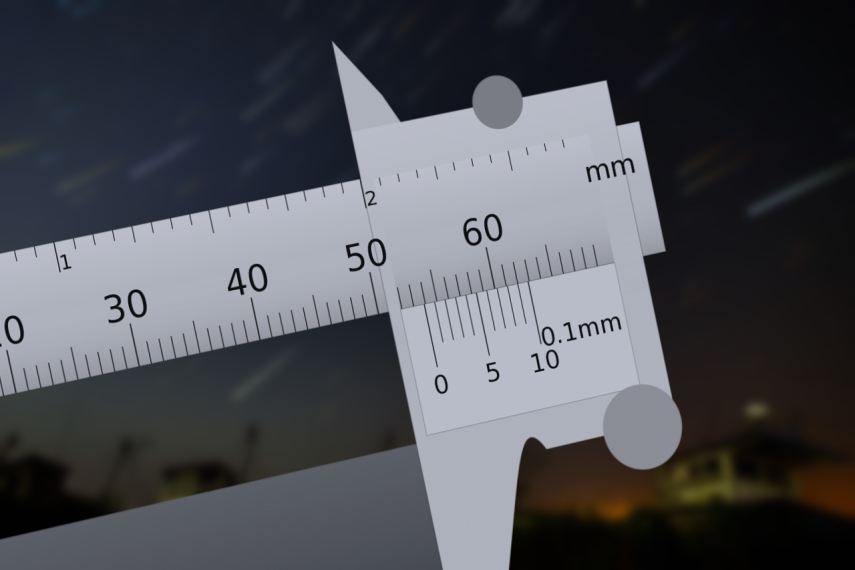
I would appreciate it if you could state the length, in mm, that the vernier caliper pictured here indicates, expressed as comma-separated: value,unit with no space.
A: 53.9,mm
